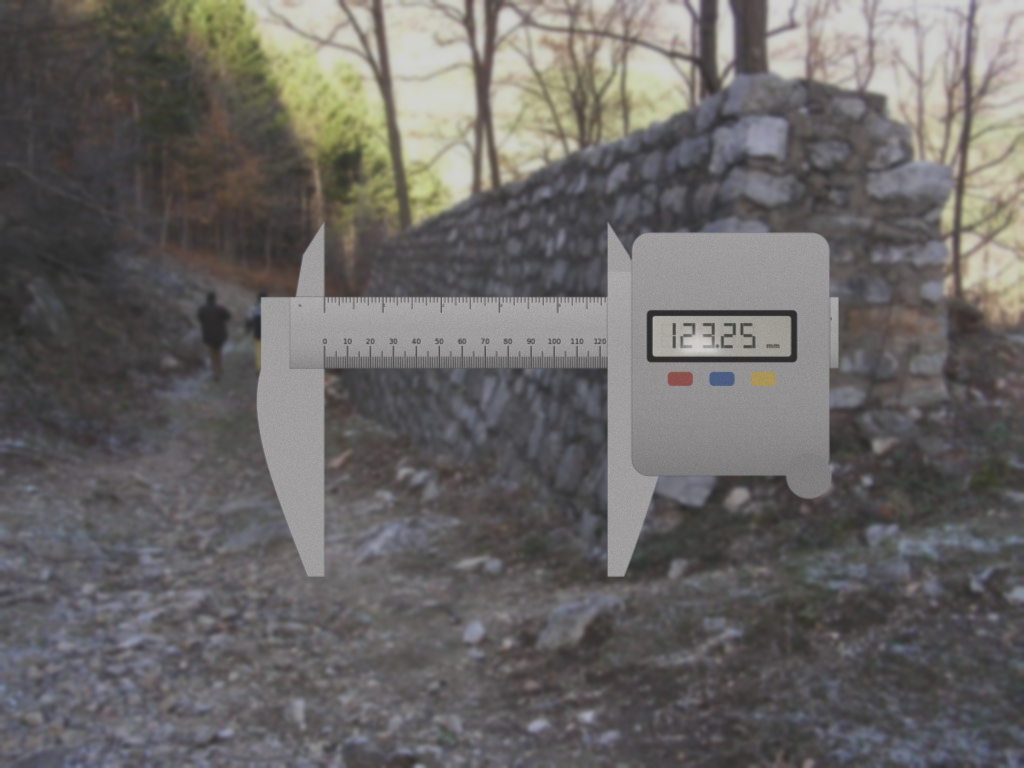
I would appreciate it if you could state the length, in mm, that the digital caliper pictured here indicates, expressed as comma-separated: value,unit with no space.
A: 123.25,mm
